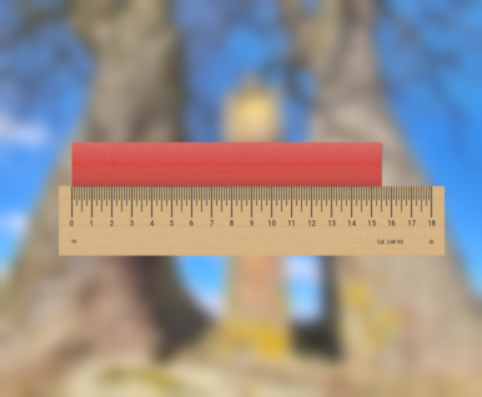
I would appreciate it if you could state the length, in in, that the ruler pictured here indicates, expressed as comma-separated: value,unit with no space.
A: 15.5,in
